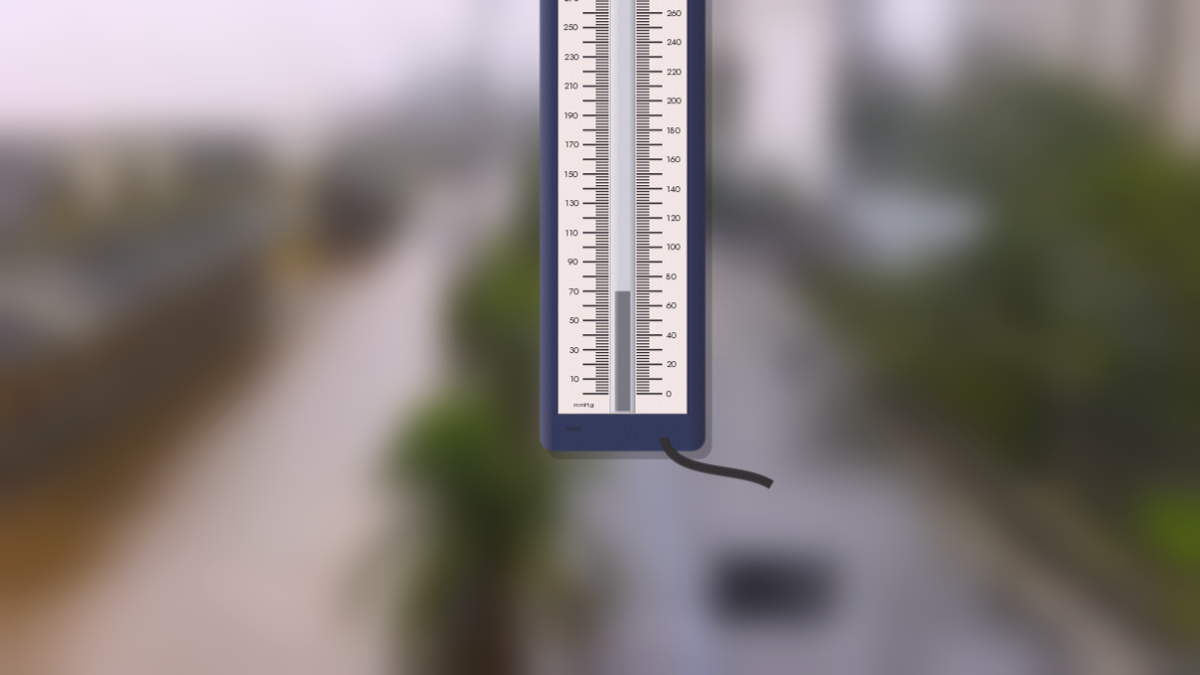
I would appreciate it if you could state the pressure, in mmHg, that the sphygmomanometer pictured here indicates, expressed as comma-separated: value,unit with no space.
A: 70,mmHg
